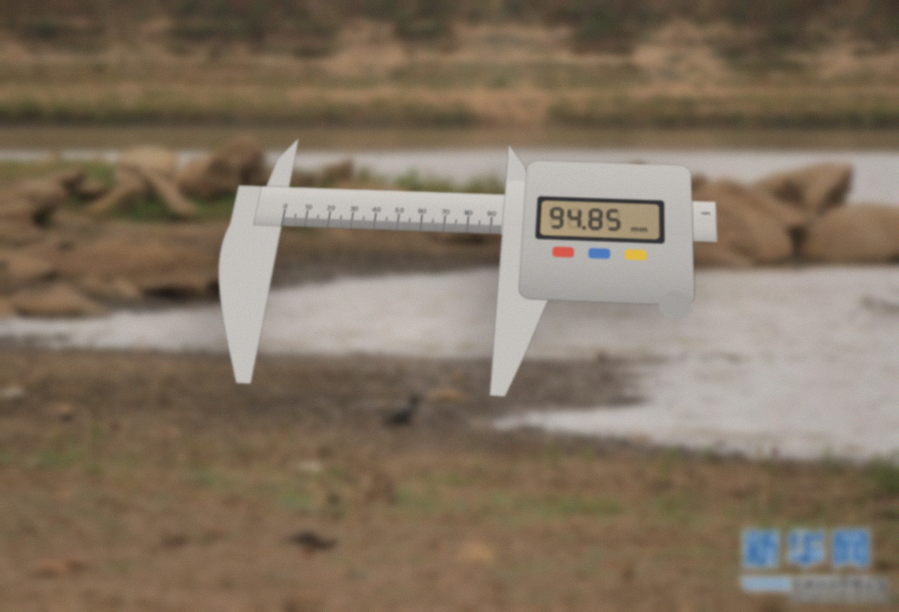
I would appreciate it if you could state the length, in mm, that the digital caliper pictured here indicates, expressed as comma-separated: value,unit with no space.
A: 94.85,mm
